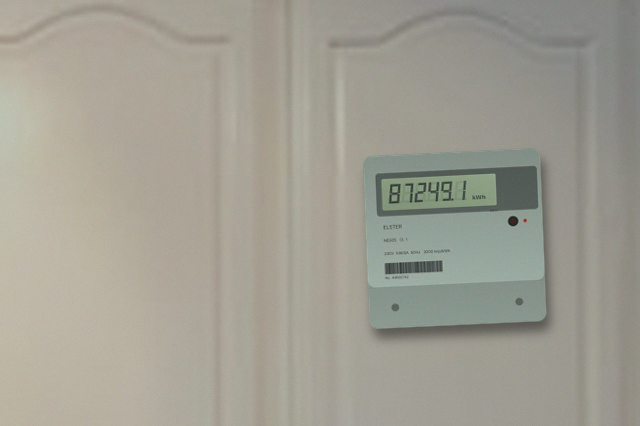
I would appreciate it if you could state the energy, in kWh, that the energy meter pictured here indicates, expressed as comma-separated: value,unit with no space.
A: 87249.1,kWh
